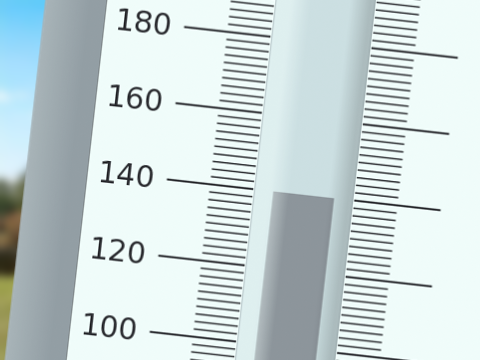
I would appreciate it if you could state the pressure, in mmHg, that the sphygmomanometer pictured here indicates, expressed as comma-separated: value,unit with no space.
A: 140,mmHg
